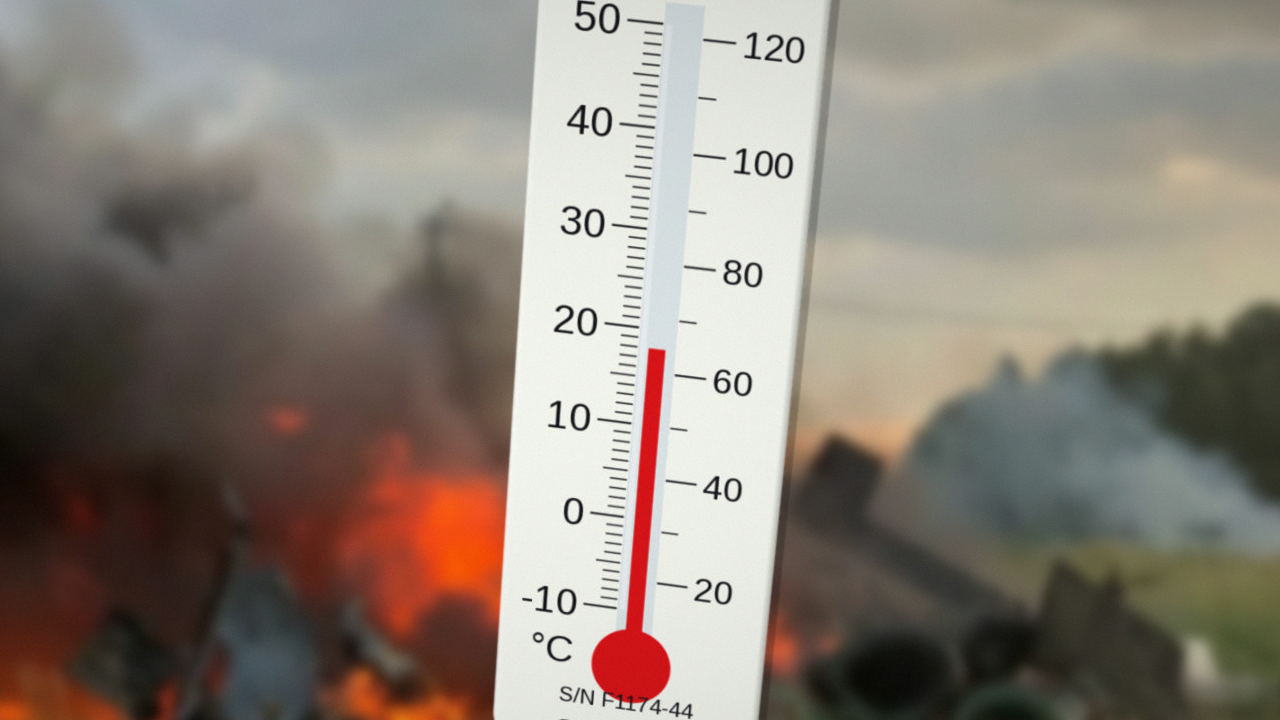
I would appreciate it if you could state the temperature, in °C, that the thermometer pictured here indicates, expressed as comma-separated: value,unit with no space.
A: 18,°C
